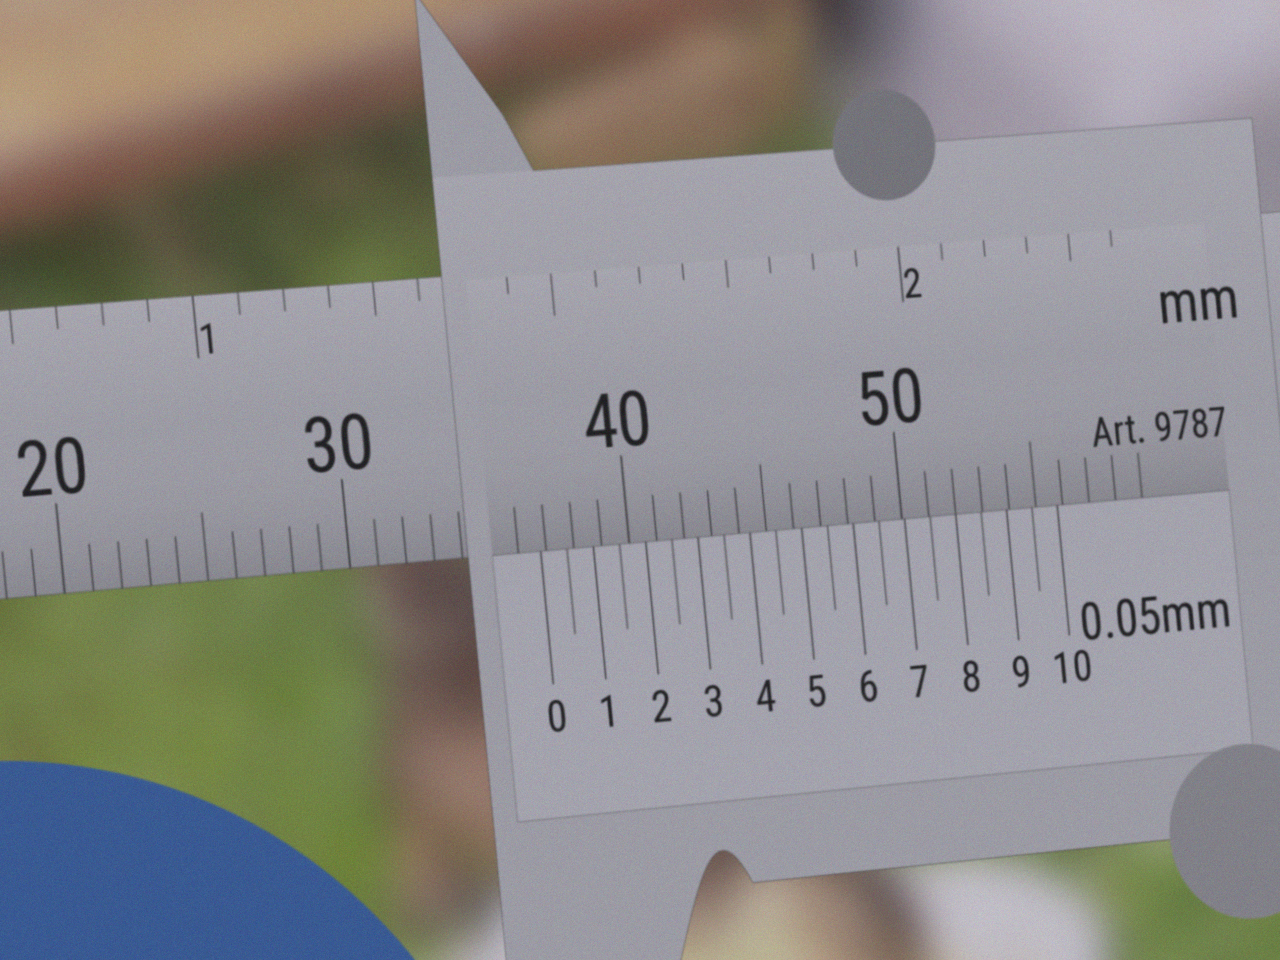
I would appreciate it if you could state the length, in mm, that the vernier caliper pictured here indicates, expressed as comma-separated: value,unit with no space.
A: 36.8,mm
